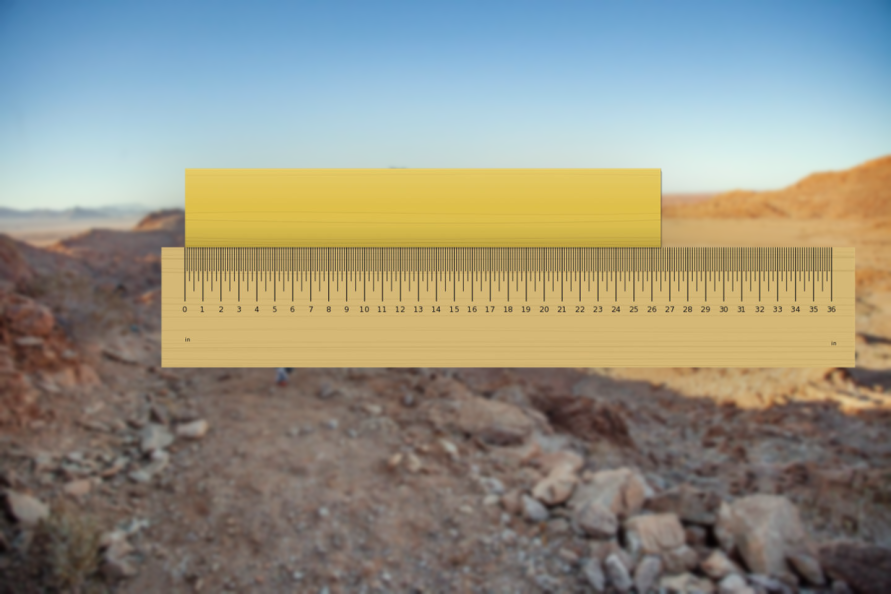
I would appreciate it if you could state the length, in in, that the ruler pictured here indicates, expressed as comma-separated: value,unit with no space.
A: 26.5,in
